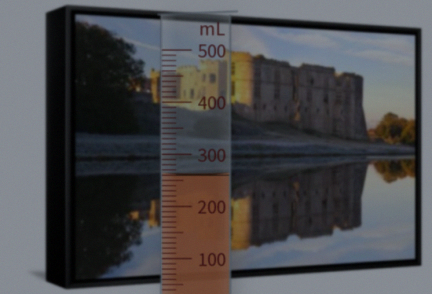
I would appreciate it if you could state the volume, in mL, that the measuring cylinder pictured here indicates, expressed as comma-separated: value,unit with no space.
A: 260,mL
